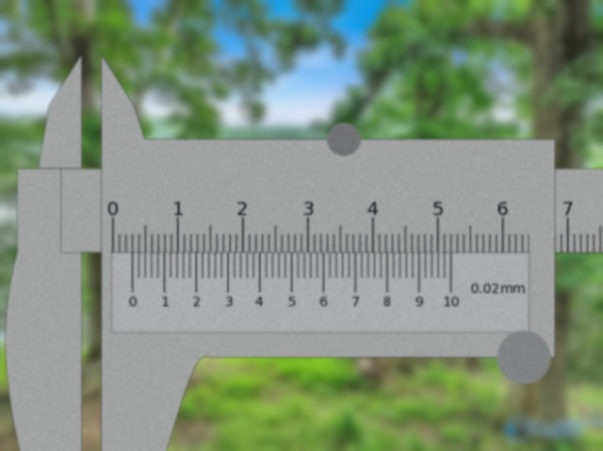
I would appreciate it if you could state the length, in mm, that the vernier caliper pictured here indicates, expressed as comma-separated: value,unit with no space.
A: 3.0,mm
